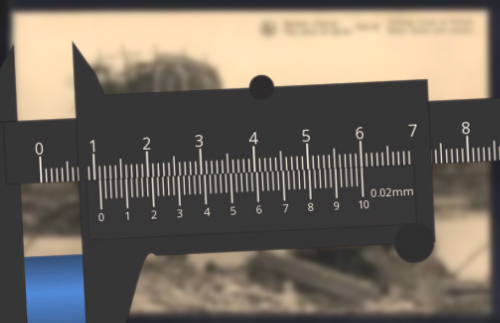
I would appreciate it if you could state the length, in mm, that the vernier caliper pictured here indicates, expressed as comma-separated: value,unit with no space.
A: 11.0,mm
